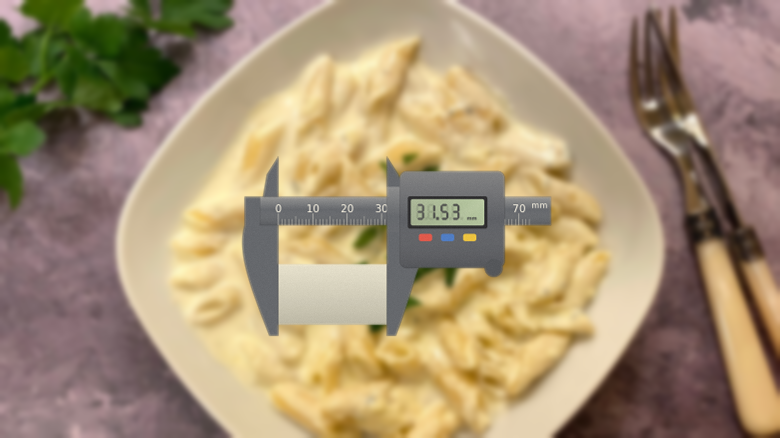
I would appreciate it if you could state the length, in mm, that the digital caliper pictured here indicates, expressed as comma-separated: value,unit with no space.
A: 31.53,mm
